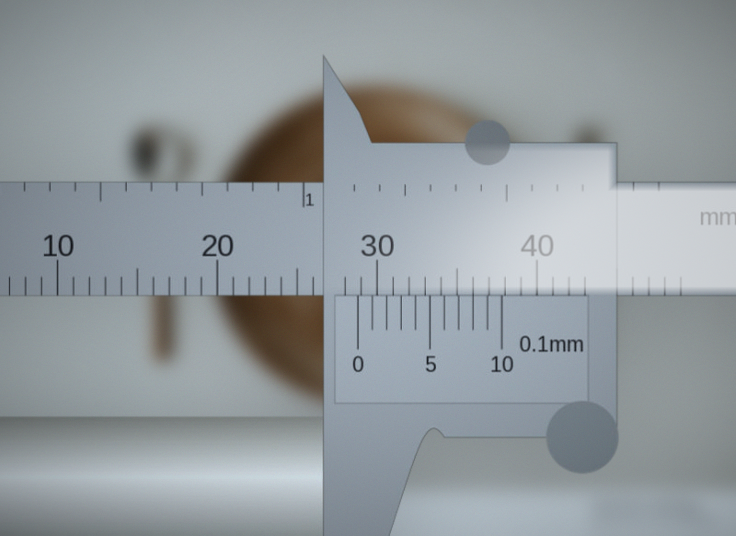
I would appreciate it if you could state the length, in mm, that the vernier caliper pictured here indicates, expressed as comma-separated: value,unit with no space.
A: 28.8,mm
